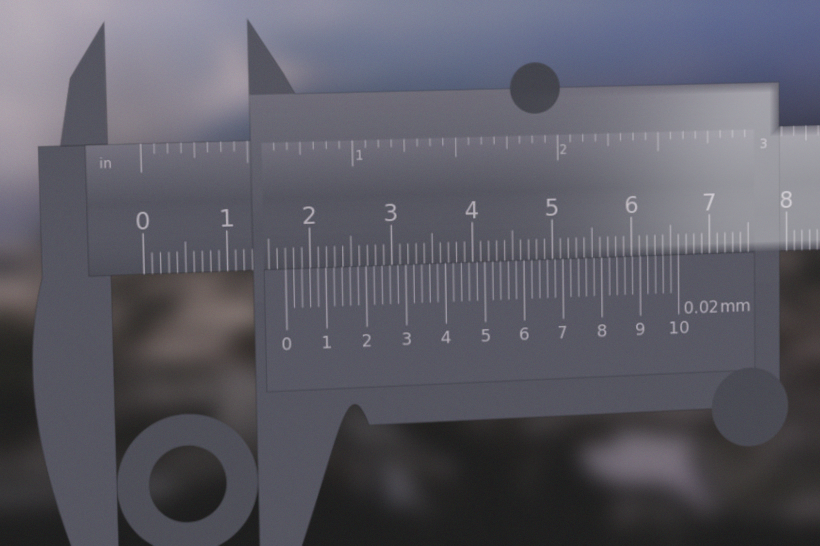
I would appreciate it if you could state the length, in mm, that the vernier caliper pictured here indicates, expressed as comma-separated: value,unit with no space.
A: 17.0,mm
